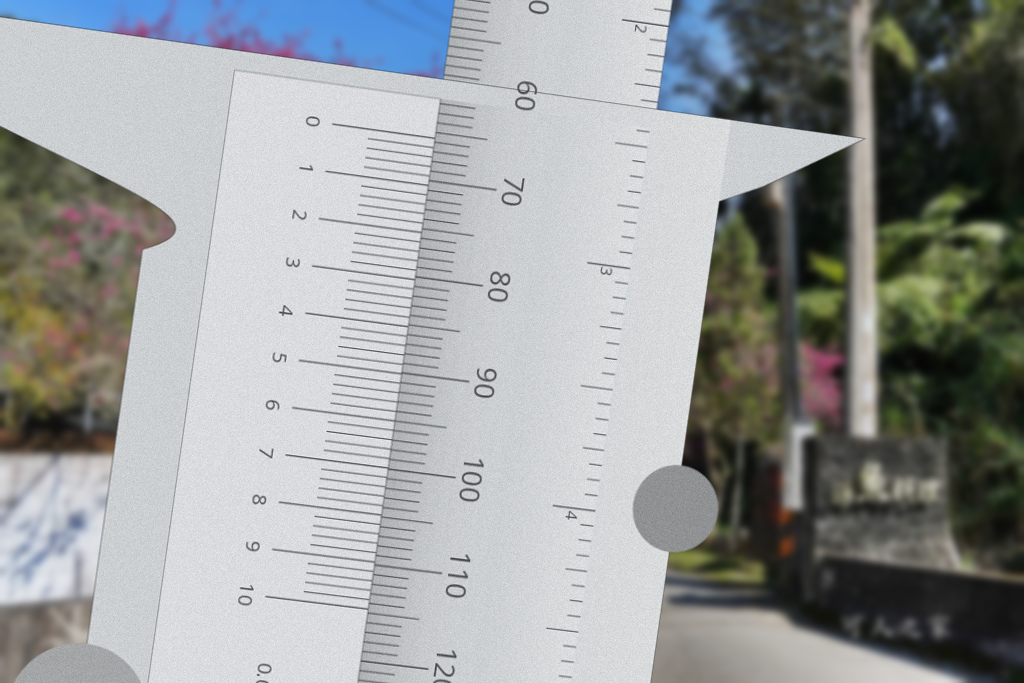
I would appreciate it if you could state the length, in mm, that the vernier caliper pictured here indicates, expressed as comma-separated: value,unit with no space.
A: 65.6,mm
